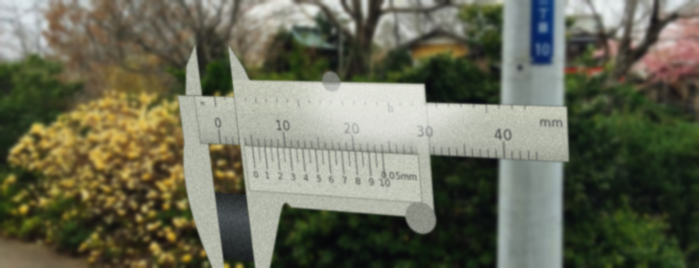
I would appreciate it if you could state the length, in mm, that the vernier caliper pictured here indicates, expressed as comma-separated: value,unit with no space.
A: 5.0,mm
